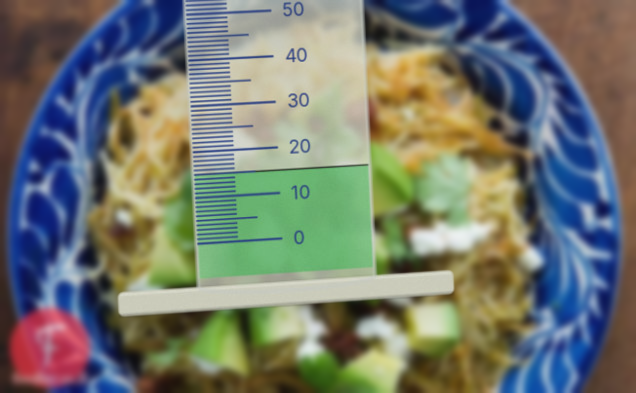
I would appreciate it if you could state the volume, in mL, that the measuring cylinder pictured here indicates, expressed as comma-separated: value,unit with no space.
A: 15,mL
